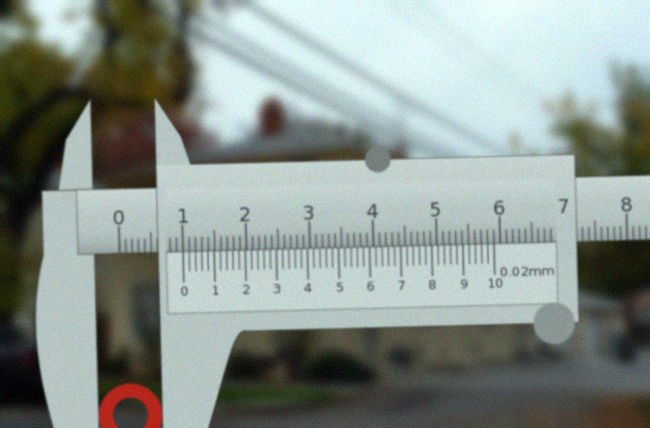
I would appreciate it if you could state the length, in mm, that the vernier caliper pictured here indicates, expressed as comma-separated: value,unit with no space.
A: 10.0,mm
